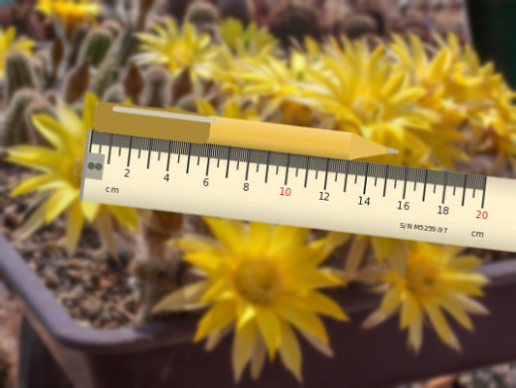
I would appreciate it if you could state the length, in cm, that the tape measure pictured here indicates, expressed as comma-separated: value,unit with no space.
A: 15.5,cm
